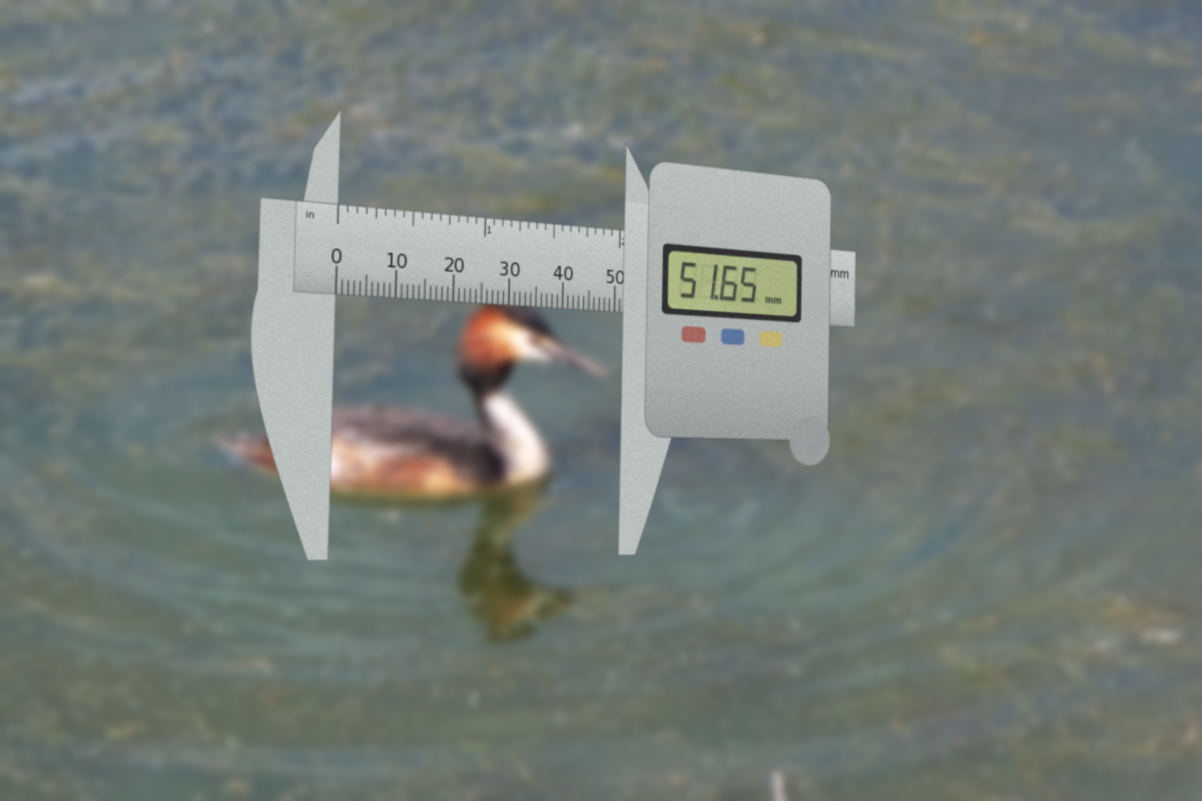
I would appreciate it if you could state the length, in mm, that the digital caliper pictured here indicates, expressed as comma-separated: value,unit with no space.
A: 51.65,mm
